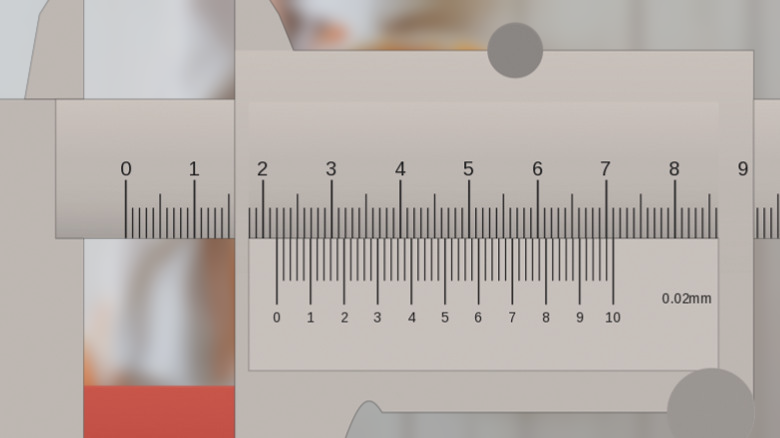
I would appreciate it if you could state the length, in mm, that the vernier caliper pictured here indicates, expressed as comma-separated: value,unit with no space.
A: 22.0,mm
